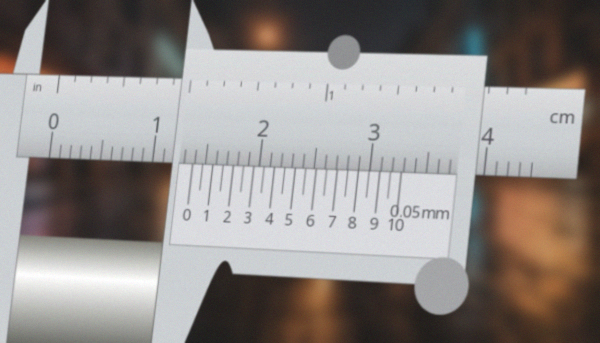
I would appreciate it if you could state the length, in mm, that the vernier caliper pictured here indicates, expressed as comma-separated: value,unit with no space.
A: 13.8,mm
